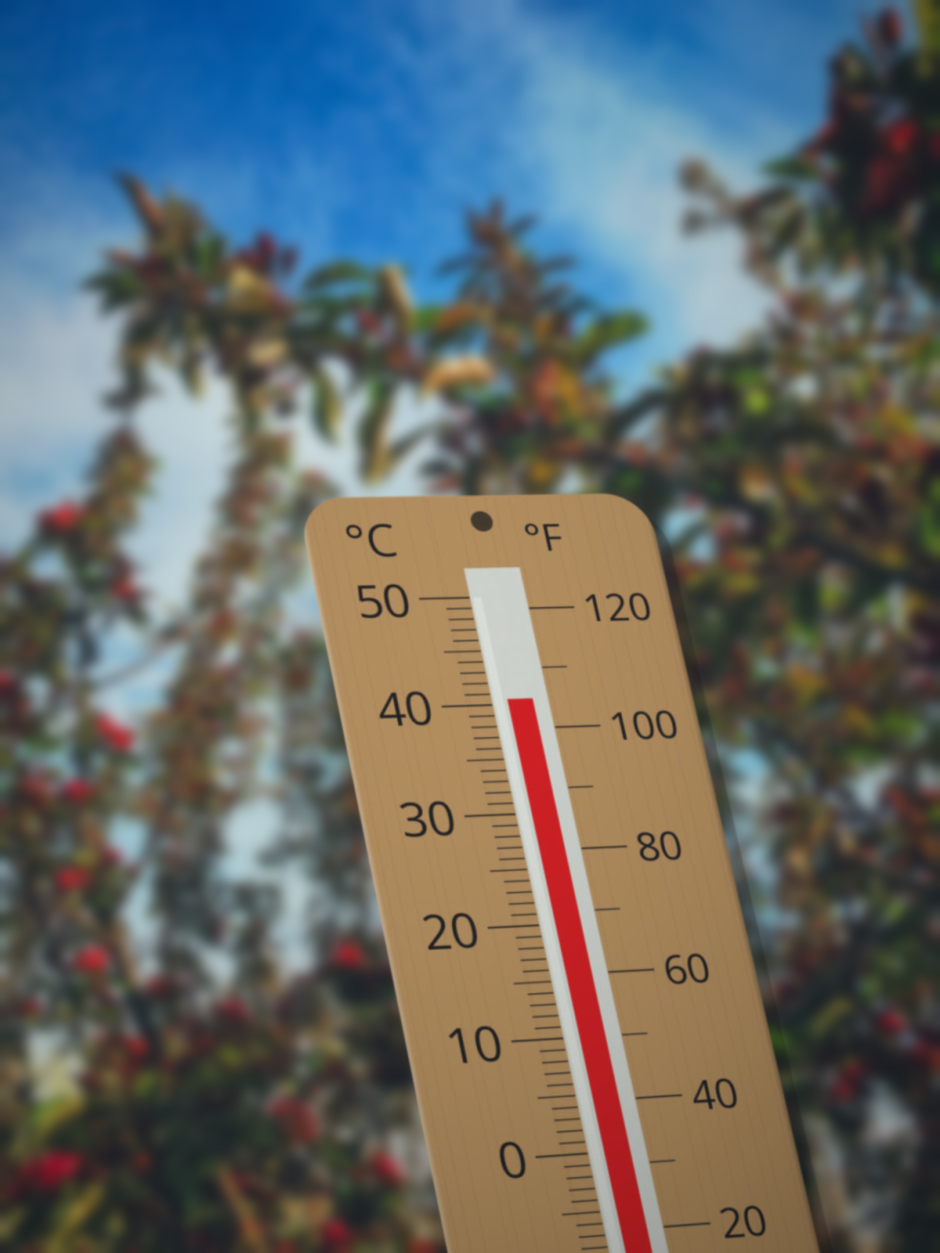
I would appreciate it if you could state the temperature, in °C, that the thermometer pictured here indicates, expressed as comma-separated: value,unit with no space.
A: 40.5,°C
